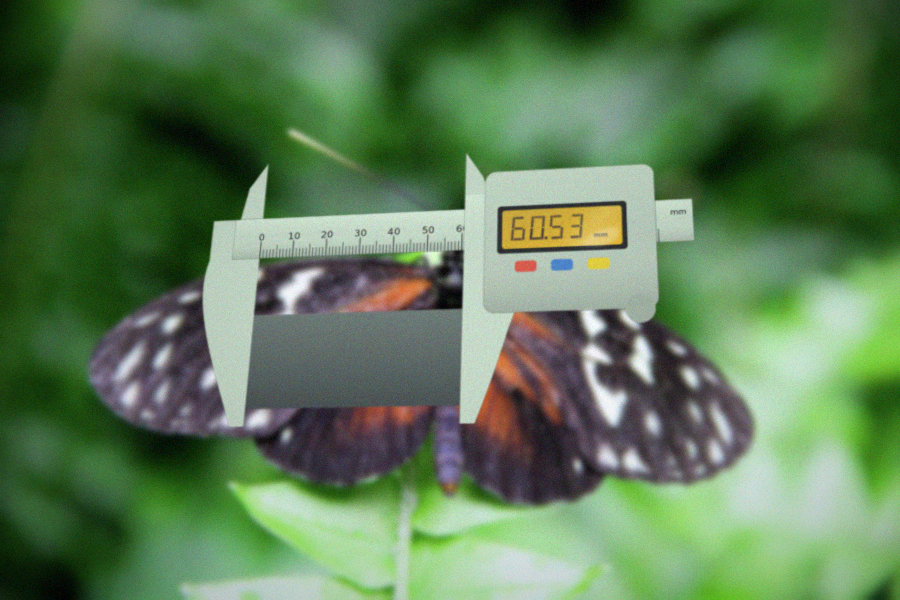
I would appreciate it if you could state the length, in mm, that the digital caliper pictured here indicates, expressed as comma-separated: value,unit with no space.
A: 60.53,mm
